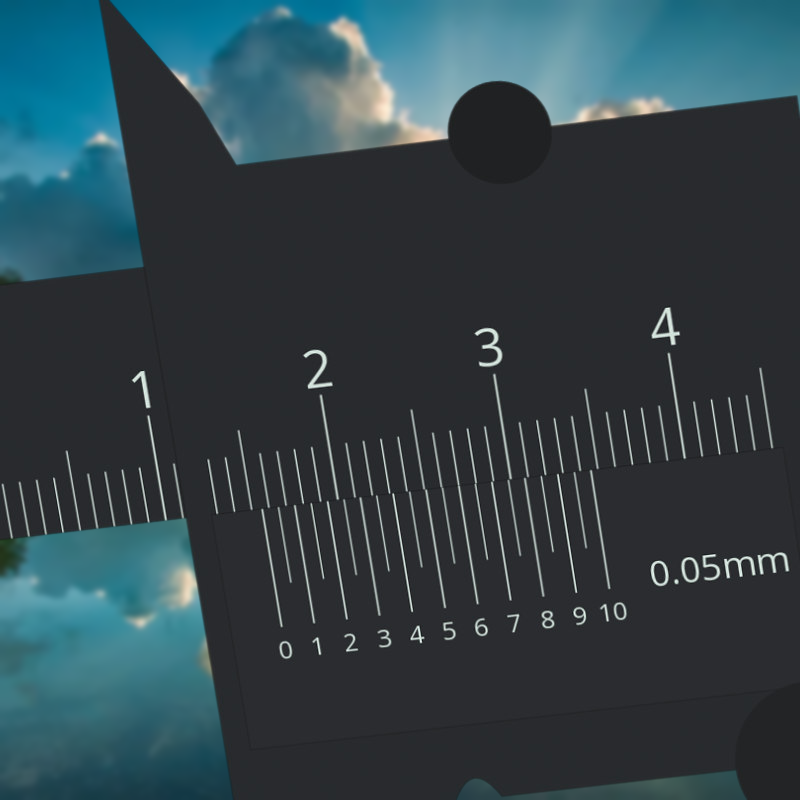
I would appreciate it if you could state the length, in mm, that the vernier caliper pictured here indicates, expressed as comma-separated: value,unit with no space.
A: 15.6,mm
